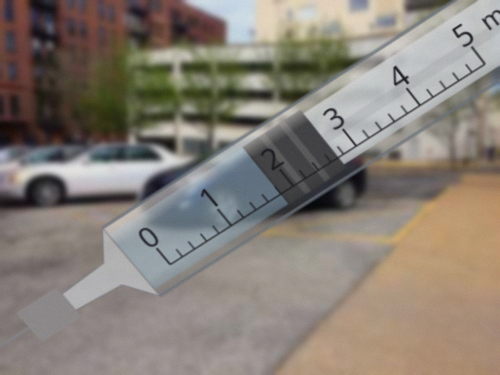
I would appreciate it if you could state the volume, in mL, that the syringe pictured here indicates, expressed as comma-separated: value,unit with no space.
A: 1.8,mL
